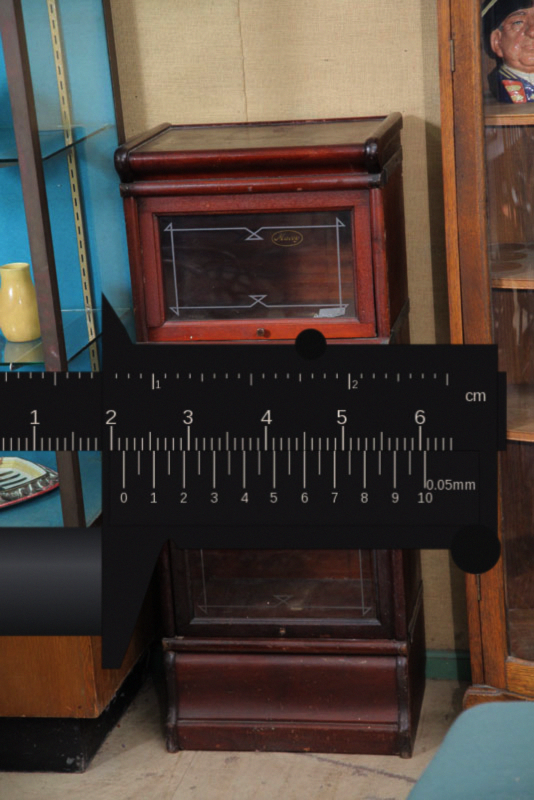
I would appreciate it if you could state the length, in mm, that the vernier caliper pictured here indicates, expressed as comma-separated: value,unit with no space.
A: 21.6,mm
